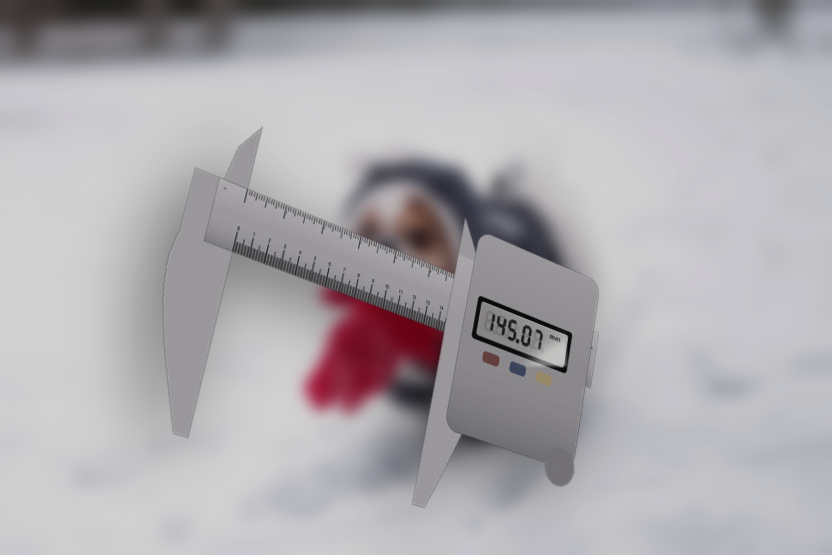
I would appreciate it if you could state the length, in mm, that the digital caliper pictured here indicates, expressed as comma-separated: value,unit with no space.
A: 145.07,mm
